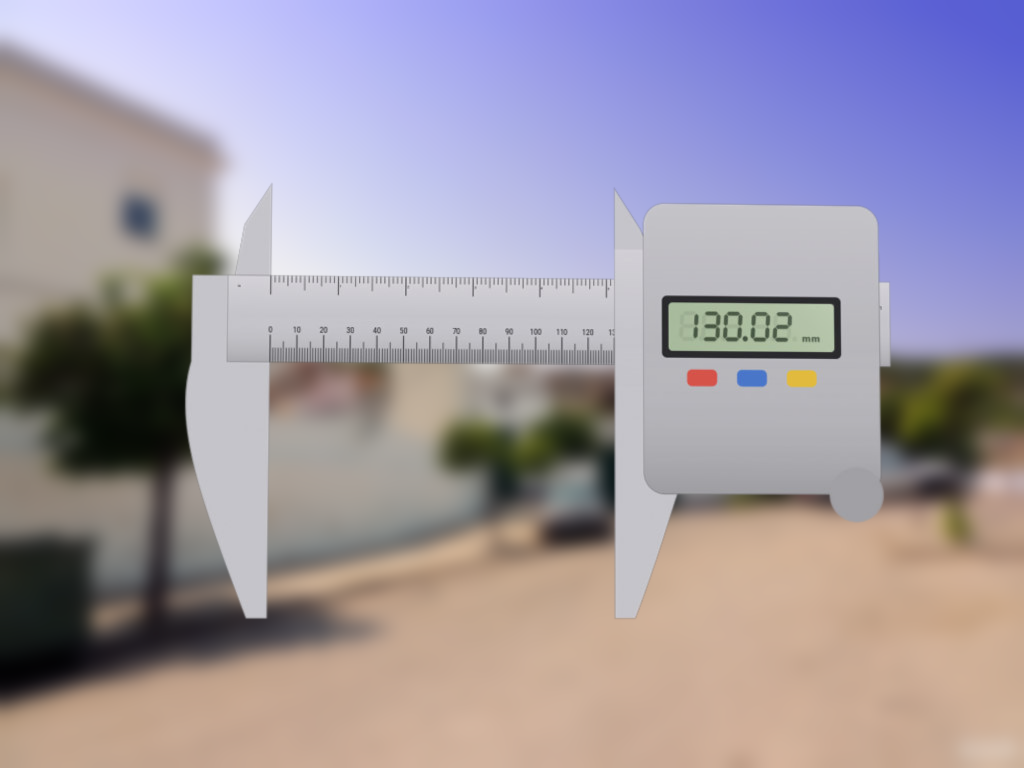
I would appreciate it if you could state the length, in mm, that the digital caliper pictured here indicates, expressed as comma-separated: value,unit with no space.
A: 130.02,mm
